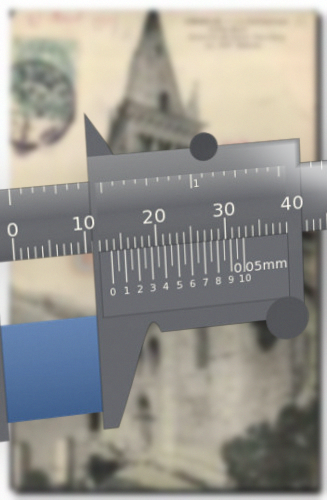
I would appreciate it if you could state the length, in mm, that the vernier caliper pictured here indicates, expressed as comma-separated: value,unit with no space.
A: 13.6,mm
